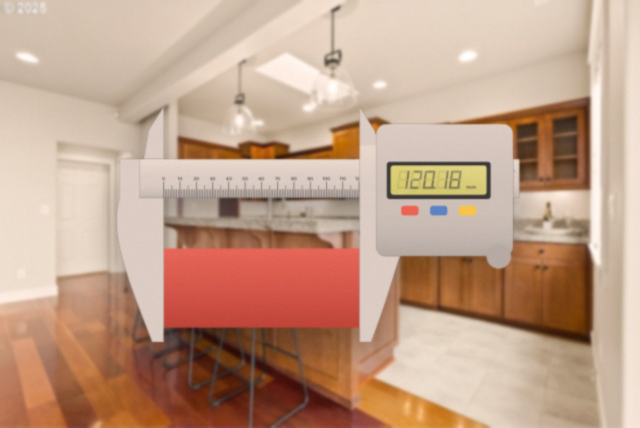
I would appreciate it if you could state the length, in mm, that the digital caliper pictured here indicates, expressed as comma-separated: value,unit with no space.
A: 120.18,mm
